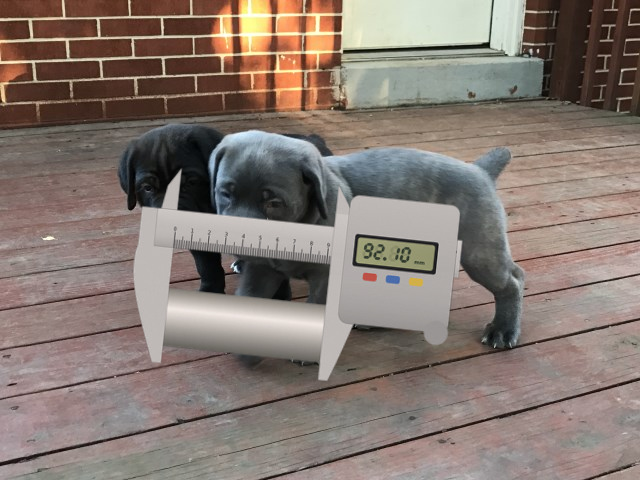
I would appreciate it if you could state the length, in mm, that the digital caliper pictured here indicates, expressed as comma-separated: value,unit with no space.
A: 92.10,mm
